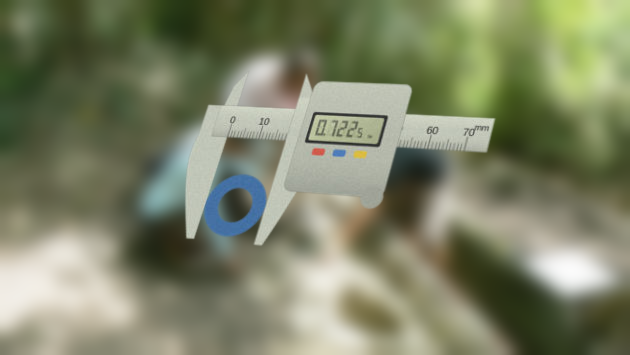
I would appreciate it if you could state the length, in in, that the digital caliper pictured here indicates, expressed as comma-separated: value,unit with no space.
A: 0.7225,in
